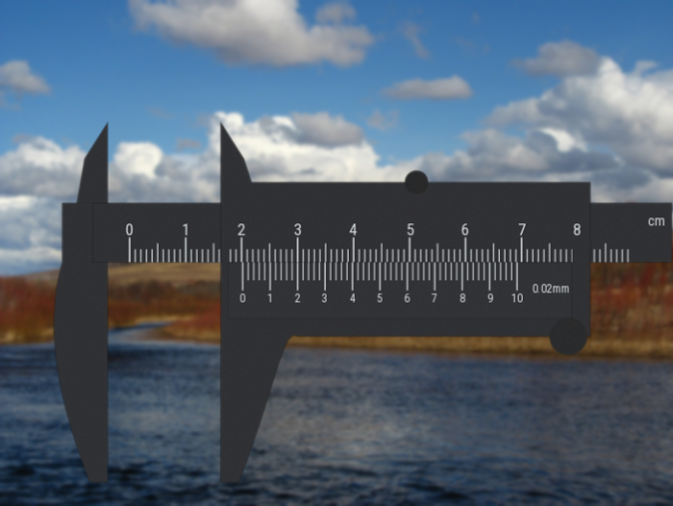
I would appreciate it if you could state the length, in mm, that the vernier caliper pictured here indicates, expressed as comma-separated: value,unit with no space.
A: 20.2,mm
